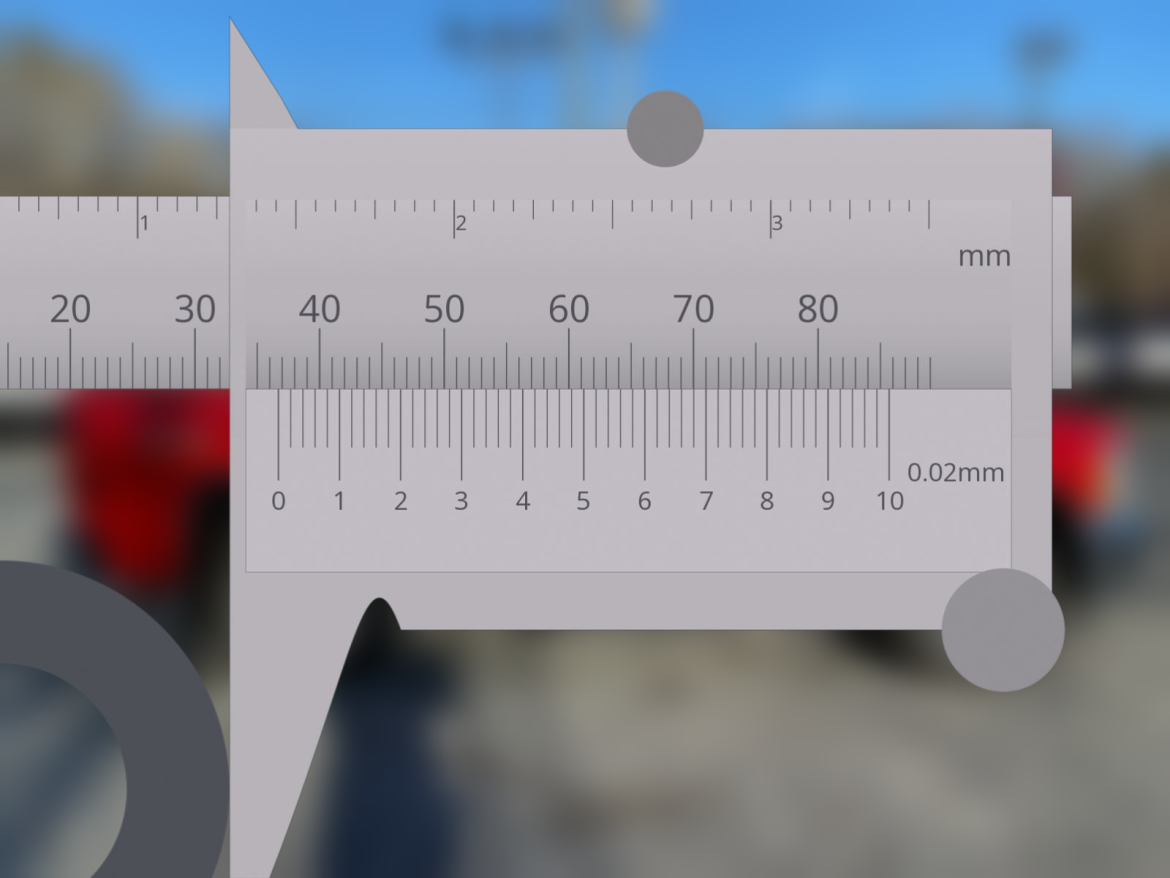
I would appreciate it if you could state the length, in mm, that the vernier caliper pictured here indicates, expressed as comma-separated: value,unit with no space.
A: 36.7,mm
